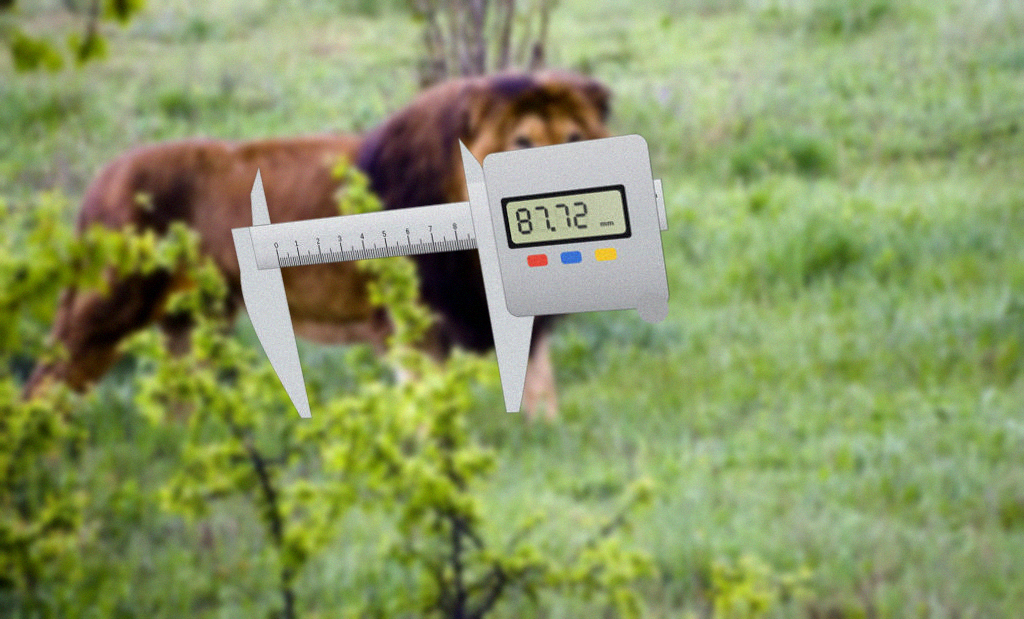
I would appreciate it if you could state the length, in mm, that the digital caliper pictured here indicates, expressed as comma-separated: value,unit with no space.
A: 87.72,mm
